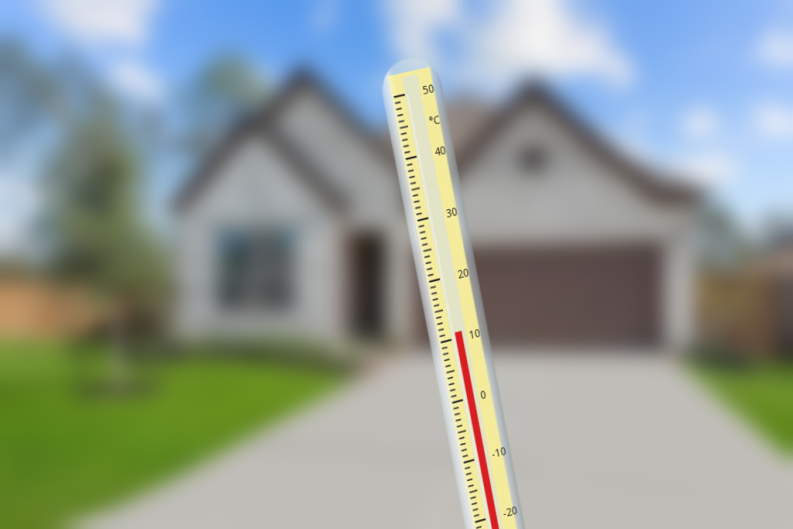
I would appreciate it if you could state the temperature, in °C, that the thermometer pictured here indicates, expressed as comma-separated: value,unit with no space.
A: 11,°C
